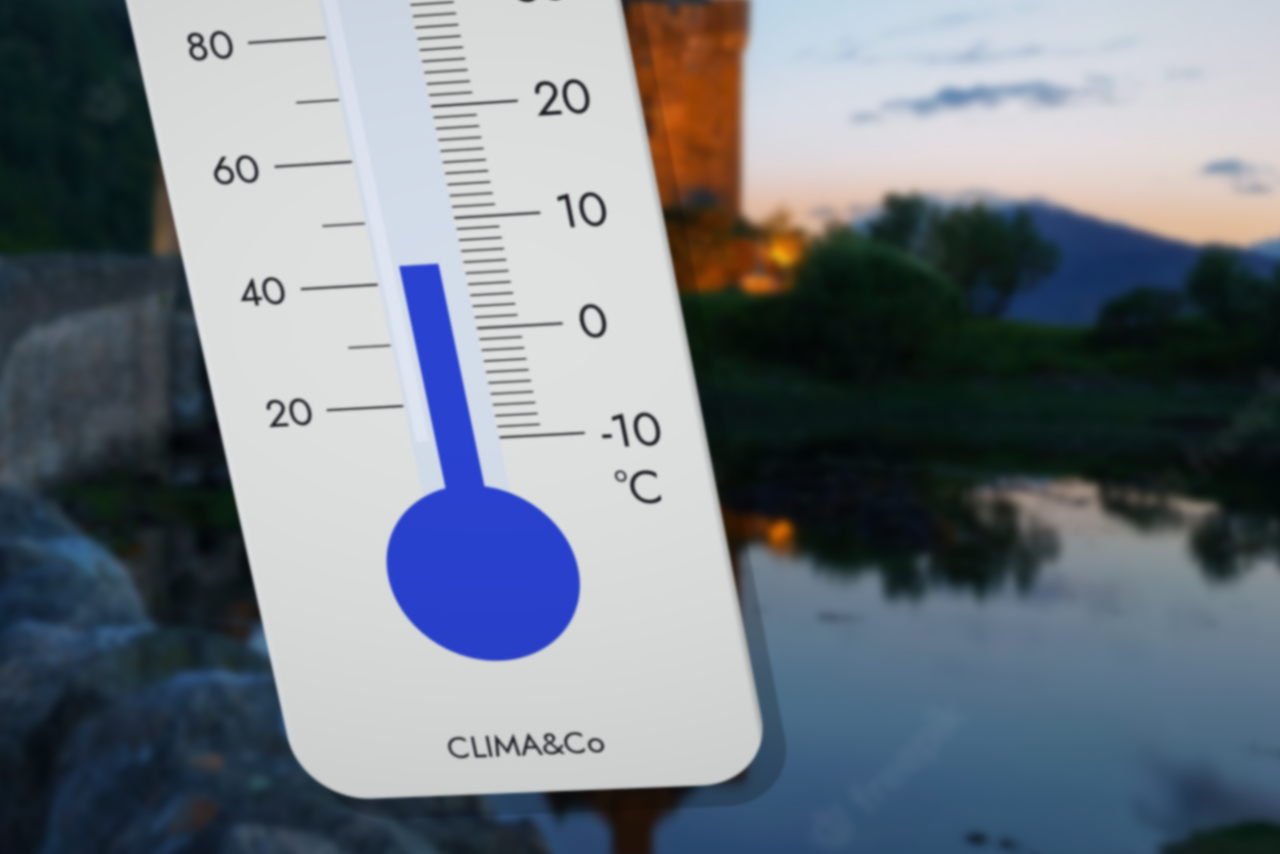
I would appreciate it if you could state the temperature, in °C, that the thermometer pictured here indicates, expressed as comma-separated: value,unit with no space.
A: 6,°C
